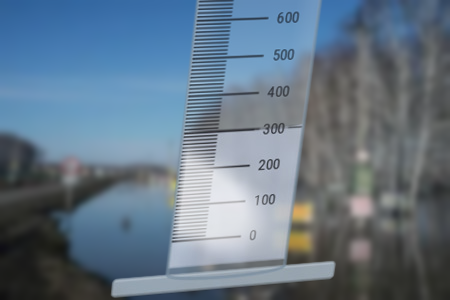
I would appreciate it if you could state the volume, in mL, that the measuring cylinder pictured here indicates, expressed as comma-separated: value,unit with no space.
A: 300,mL
